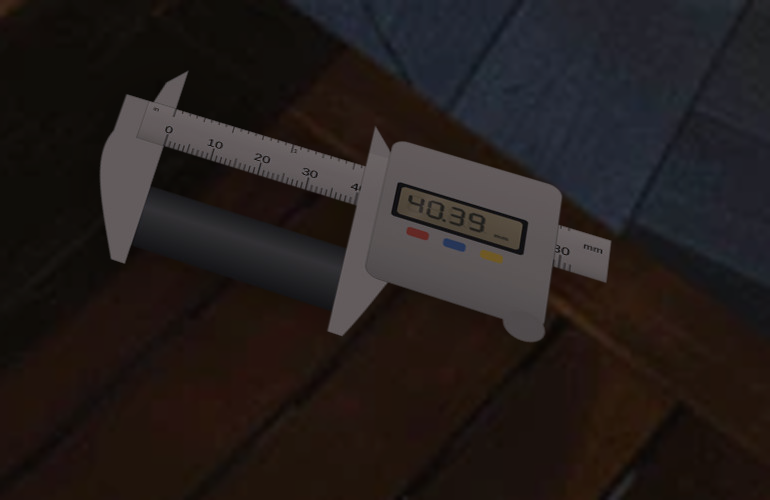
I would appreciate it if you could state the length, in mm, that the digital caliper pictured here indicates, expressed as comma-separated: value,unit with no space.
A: 40.39,mm
